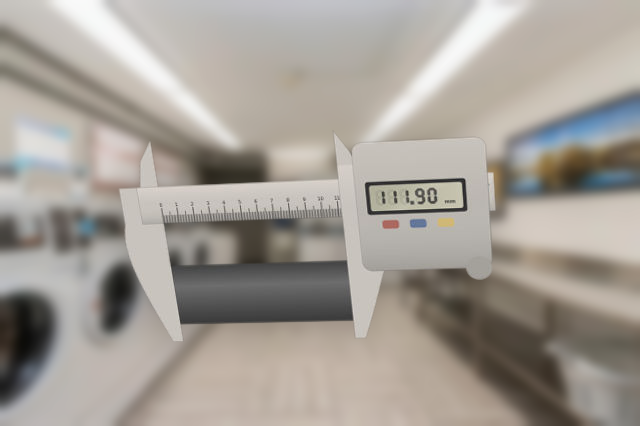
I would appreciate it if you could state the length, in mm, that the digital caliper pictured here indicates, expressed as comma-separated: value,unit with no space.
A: 111.90,mm
